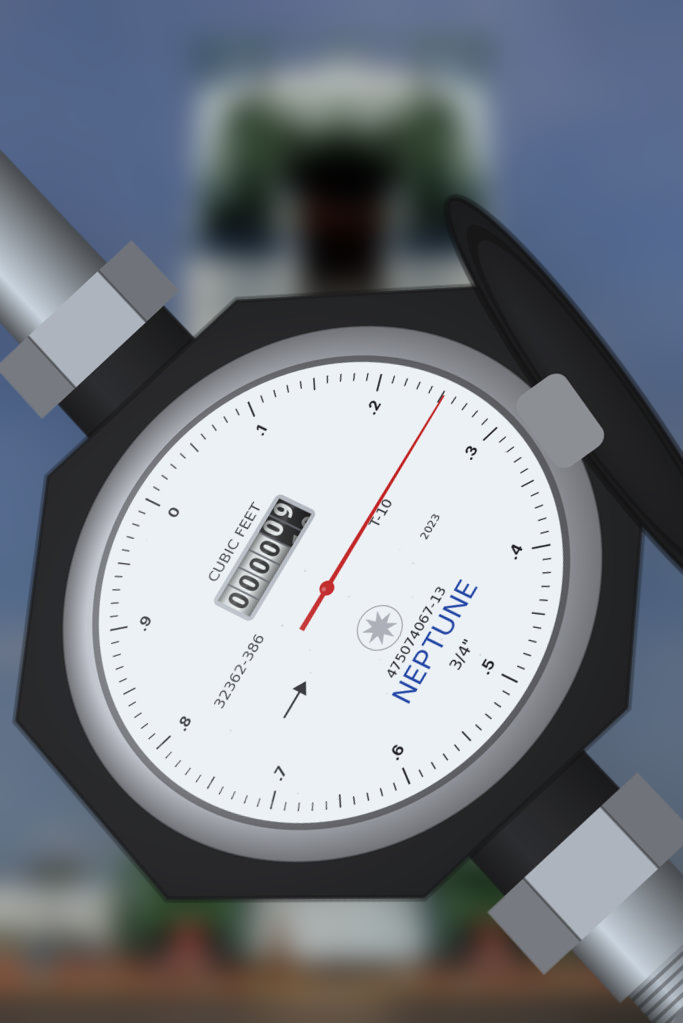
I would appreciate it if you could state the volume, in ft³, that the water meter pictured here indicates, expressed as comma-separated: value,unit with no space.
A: 9.25,ft³
